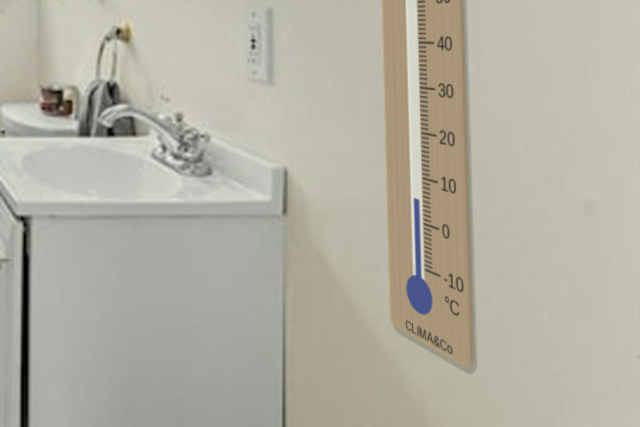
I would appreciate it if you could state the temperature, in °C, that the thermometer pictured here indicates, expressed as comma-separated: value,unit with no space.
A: 5,°C
